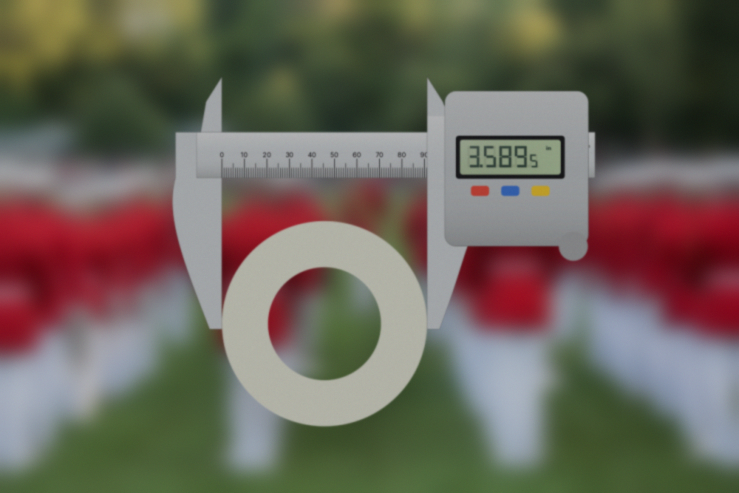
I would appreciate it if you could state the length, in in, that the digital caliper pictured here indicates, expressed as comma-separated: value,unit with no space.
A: 3.5895,in
